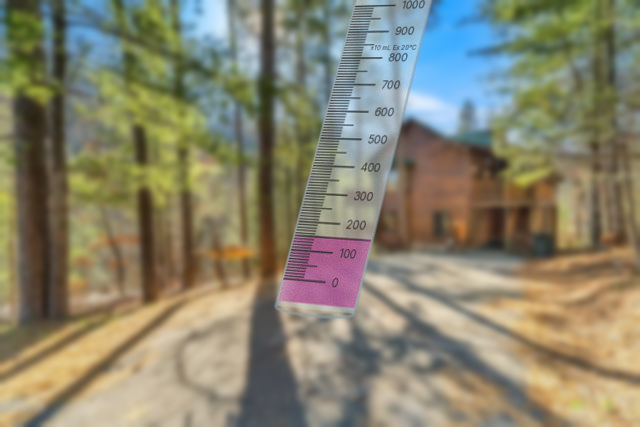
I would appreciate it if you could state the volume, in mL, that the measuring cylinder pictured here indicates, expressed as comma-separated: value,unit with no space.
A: 150,mL
